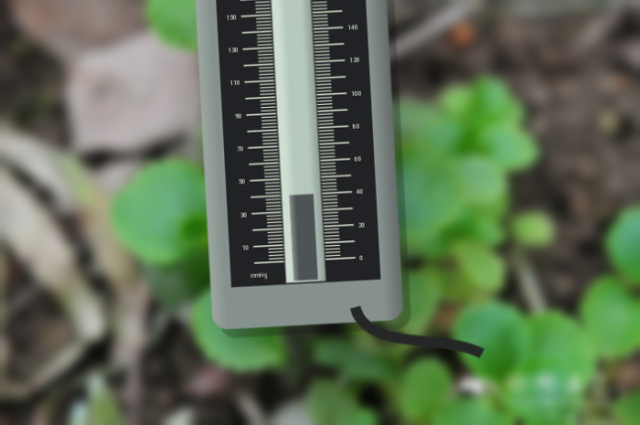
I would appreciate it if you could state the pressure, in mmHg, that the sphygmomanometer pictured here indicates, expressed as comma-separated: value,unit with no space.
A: 40,mmHg
